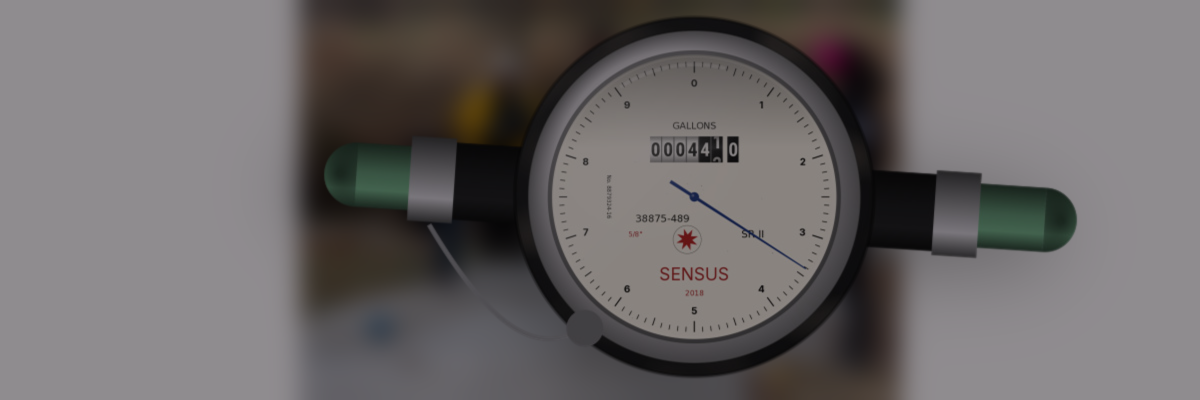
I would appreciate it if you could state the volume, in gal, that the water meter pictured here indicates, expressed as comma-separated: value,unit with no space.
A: 4413.4,gal
